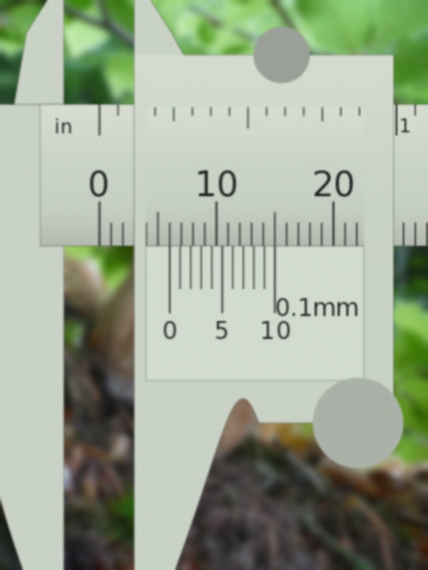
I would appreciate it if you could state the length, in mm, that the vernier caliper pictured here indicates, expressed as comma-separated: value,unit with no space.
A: 6.0,mm
